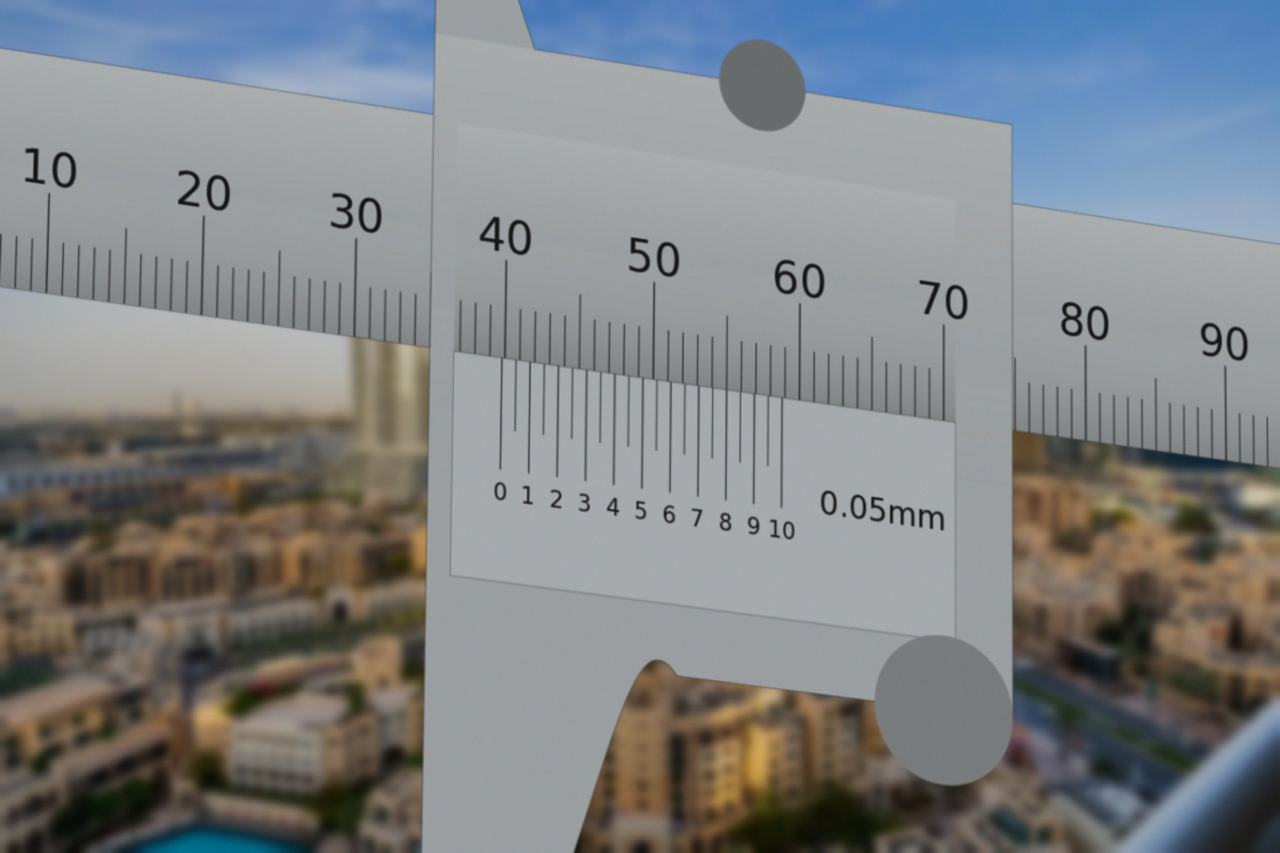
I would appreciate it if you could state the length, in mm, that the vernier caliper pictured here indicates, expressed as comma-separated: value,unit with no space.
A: 39.8,mm
